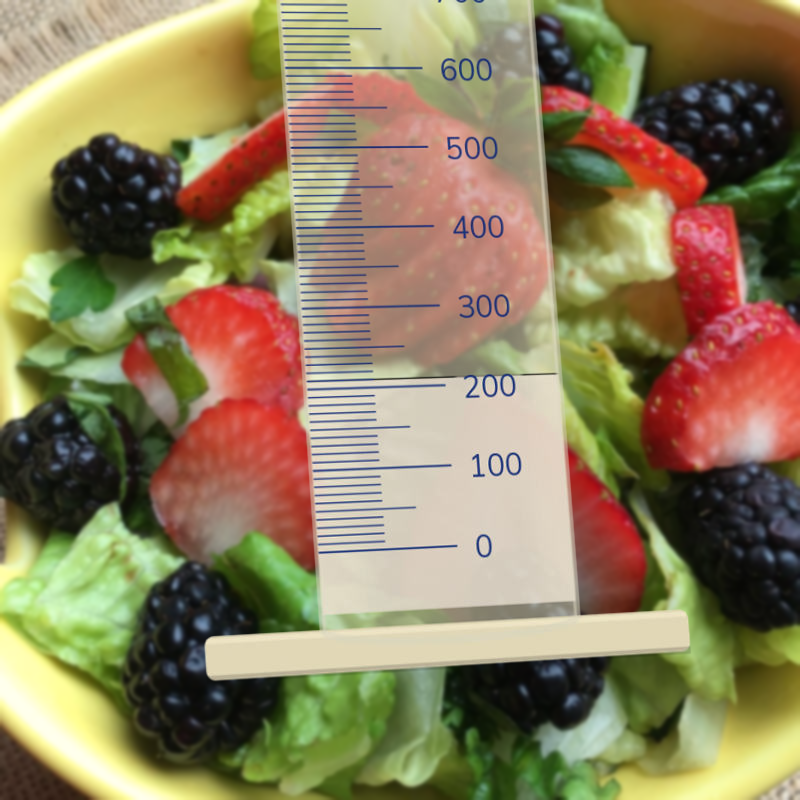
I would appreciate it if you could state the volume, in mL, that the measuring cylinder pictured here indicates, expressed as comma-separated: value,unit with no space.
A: 210,mL
